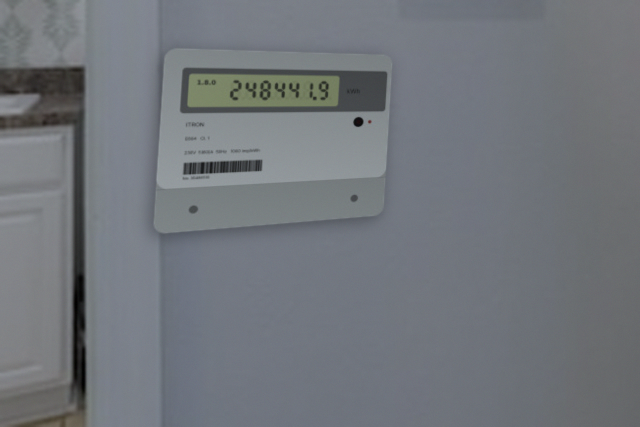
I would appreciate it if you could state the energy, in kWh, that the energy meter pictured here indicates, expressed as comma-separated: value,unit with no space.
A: 248441.9,kWh
